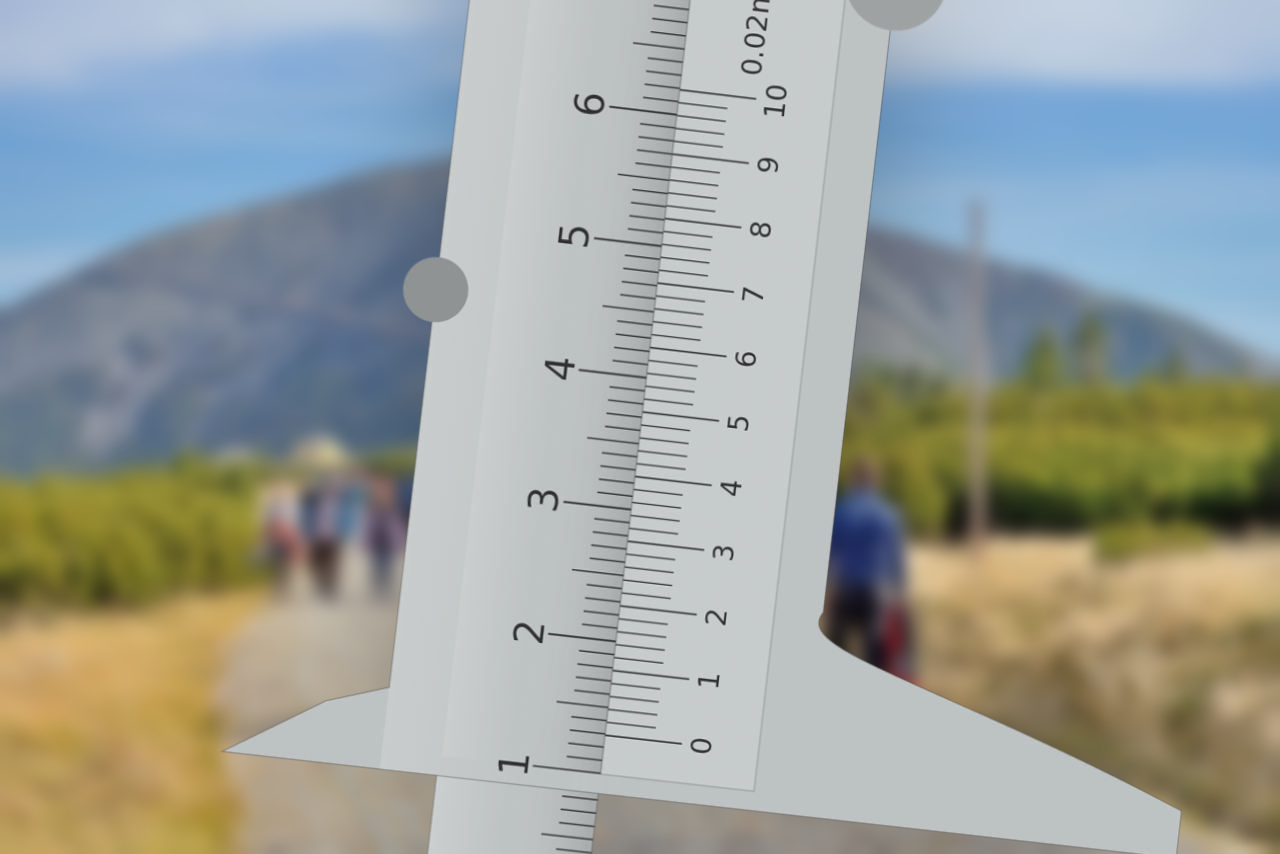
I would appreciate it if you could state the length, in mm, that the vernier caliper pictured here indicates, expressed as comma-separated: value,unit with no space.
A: 12.9,mm
